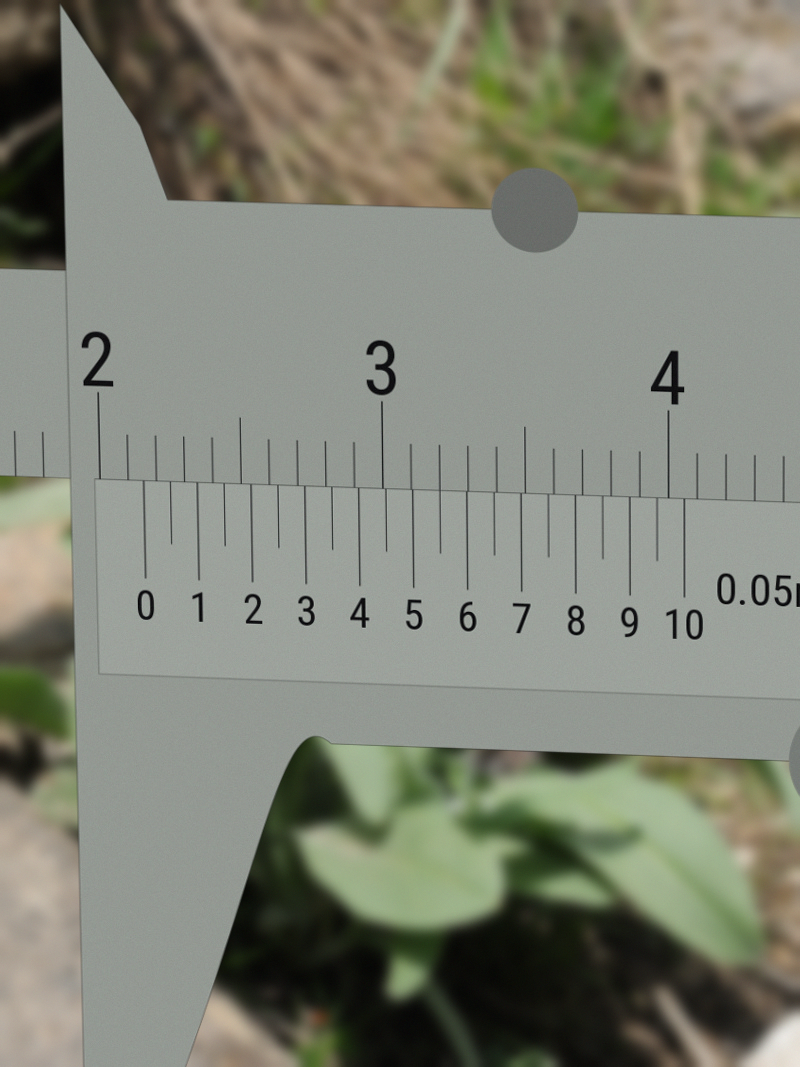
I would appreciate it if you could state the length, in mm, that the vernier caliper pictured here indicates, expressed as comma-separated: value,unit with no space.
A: 21.55,mm
